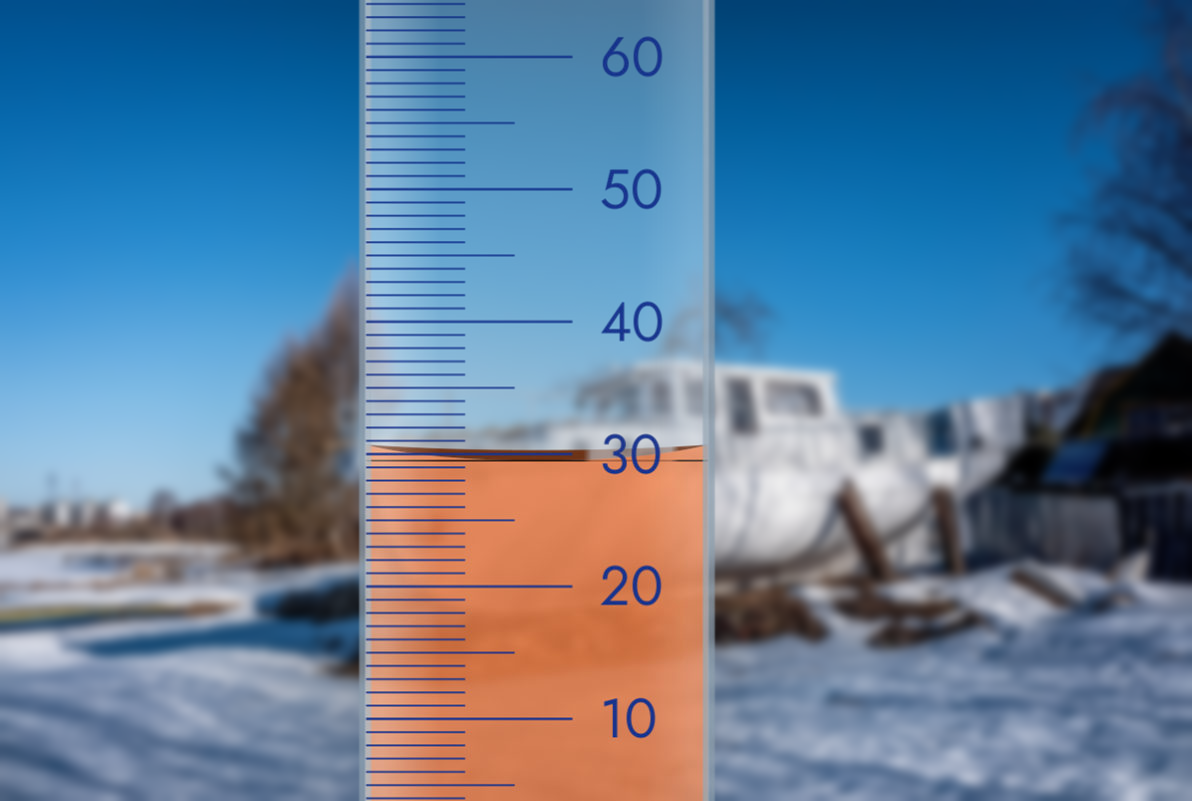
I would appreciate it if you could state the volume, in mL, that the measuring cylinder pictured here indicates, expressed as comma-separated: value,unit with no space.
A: 29.5,mL
